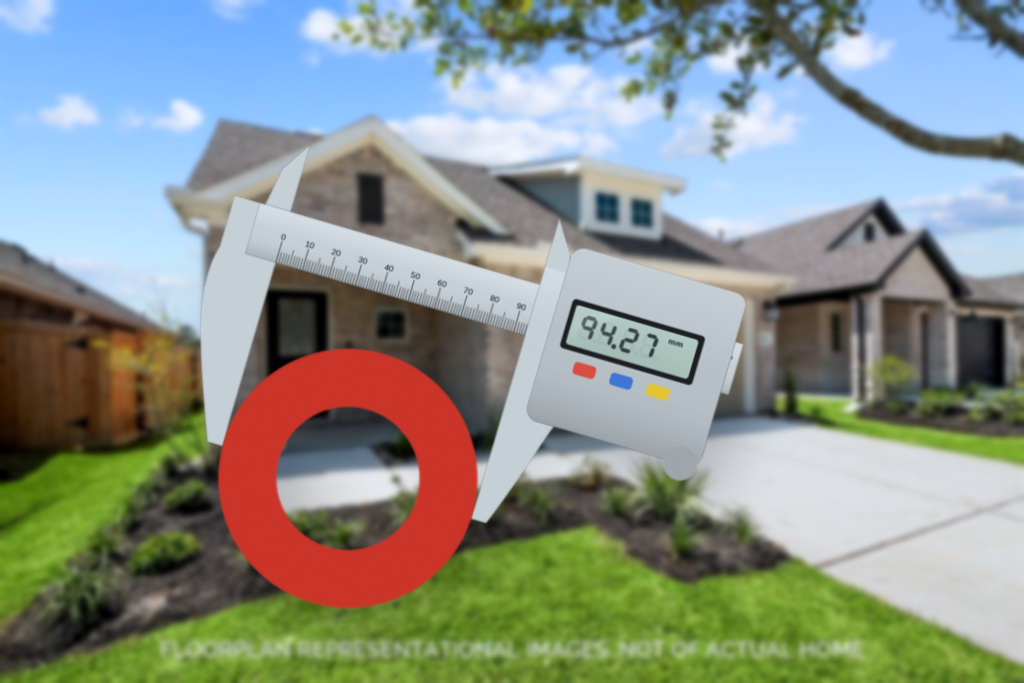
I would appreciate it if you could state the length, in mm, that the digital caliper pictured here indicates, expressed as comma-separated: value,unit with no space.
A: 94.27,mm
